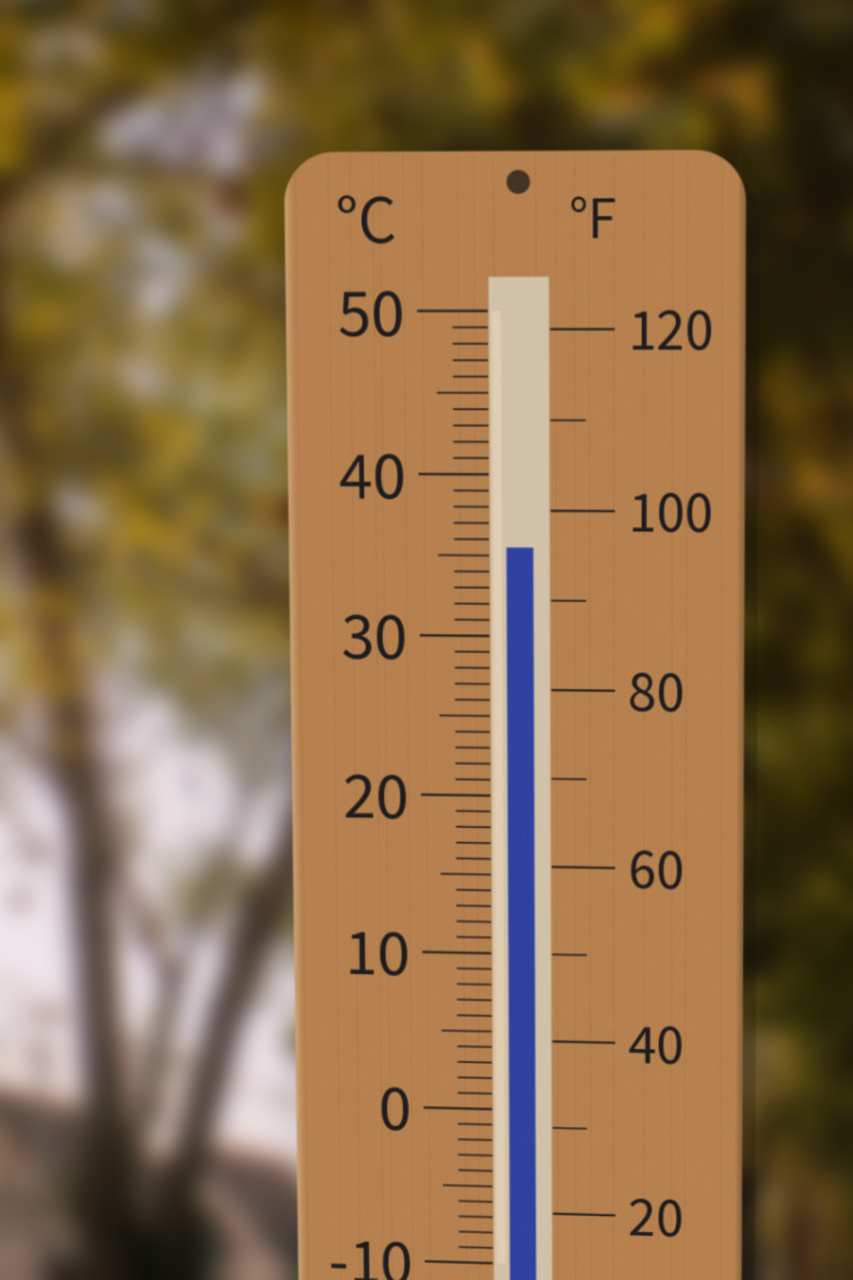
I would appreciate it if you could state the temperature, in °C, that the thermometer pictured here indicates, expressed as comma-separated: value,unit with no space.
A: 35.5,°C
